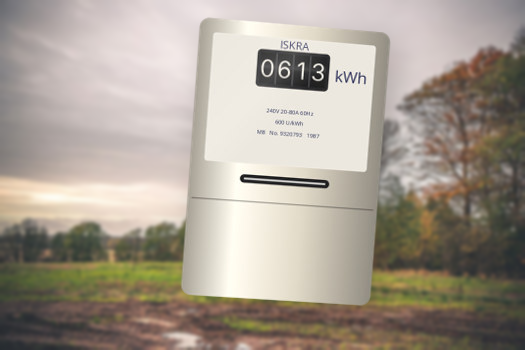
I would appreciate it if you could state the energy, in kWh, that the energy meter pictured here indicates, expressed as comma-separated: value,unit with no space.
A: 613,kWh
